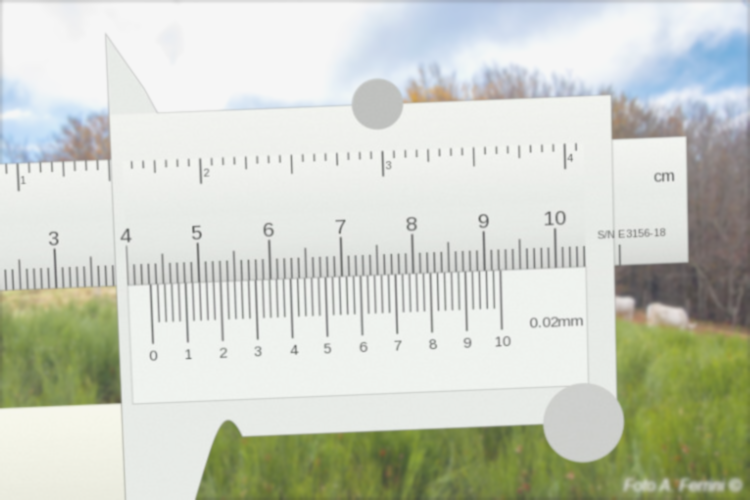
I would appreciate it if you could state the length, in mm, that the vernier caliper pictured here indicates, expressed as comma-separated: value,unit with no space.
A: 43.2,mm
